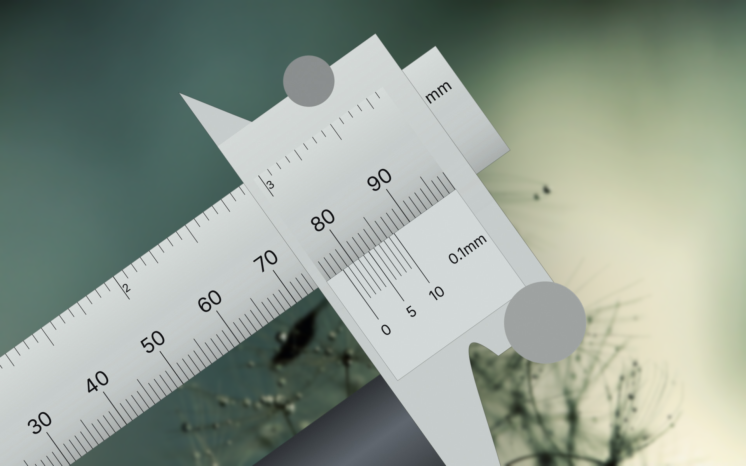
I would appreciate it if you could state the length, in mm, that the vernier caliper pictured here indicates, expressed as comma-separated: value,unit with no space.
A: 78.2,mm
